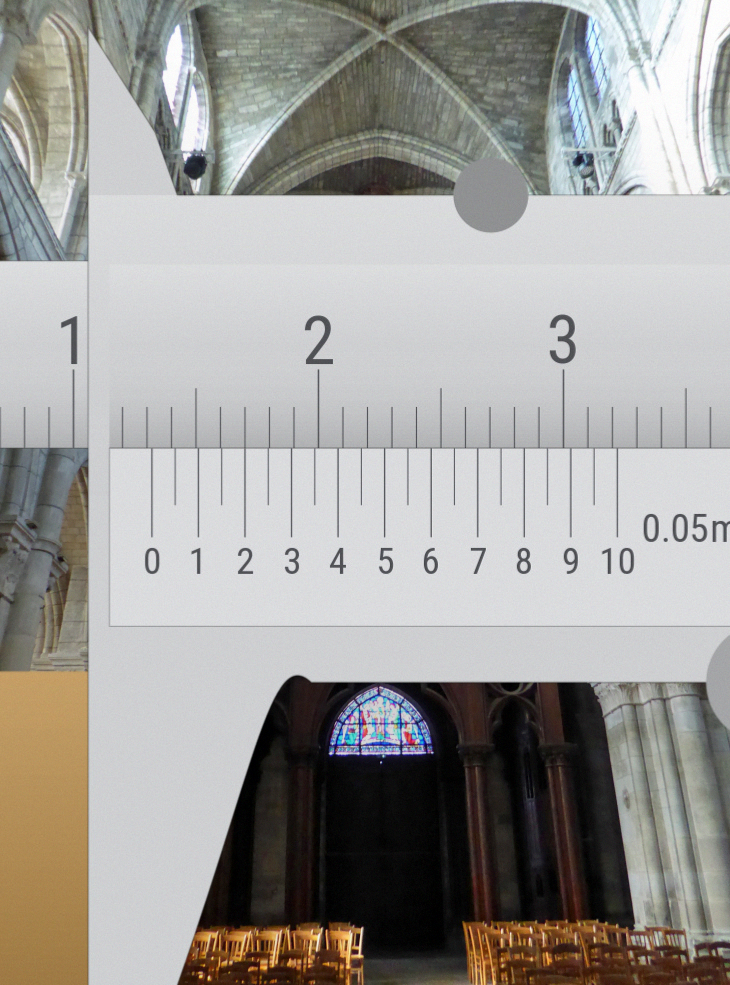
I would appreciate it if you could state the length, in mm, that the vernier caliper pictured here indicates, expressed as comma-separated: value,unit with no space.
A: 13.20,mm
